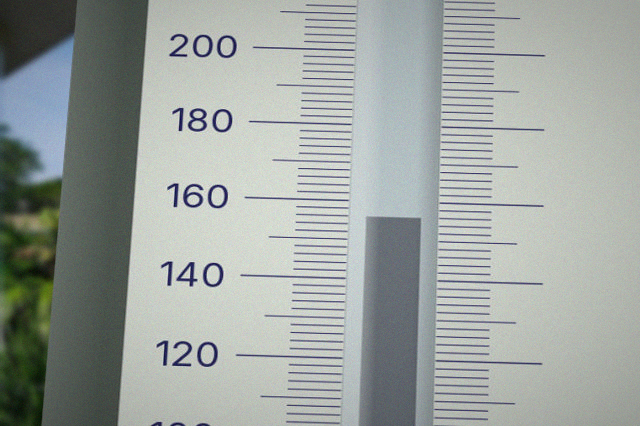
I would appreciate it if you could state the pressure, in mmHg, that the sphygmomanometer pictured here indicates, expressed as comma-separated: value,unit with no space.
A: 156,mmHg
